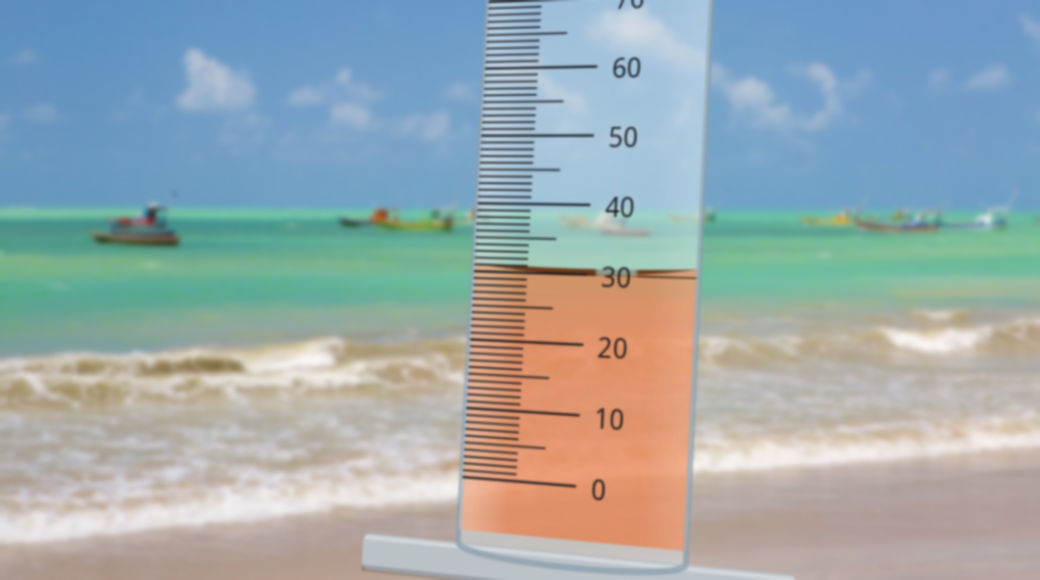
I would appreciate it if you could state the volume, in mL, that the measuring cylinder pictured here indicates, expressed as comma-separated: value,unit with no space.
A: 30,mL
